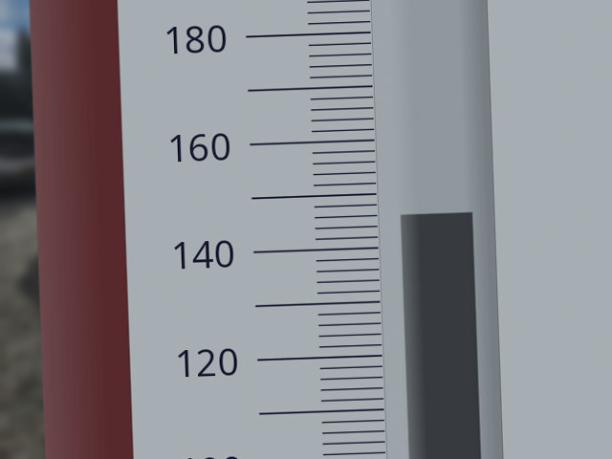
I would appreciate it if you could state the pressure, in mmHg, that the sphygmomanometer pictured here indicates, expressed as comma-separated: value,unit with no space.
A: 146,mmHg
